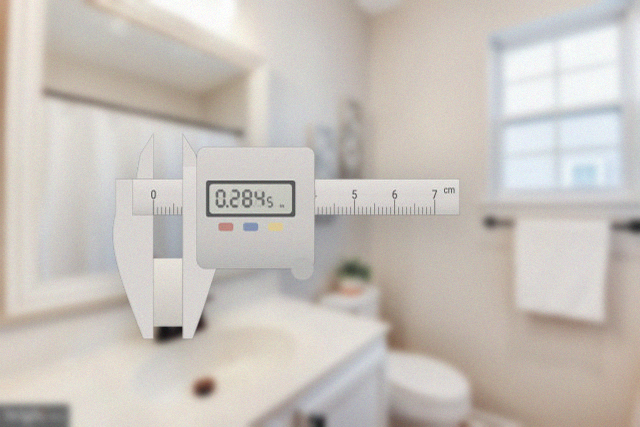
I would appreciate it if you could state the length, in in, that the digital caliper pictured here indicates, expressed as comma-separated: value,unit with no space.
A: 0.2845,in
